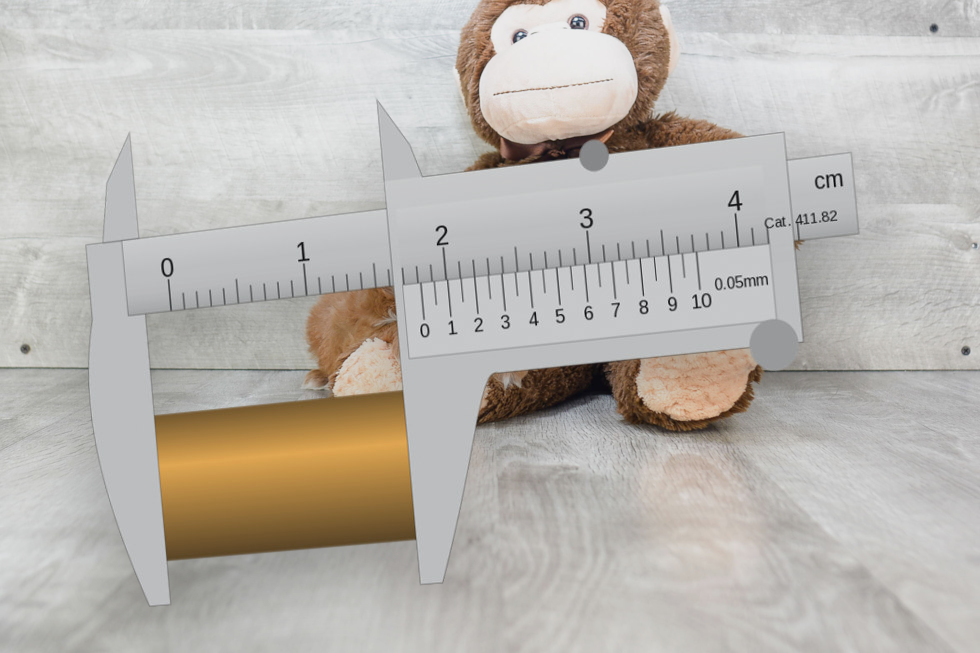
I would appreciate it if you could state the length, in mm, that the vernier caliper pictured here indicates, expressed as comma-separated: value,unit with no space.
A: 18.2,mm
